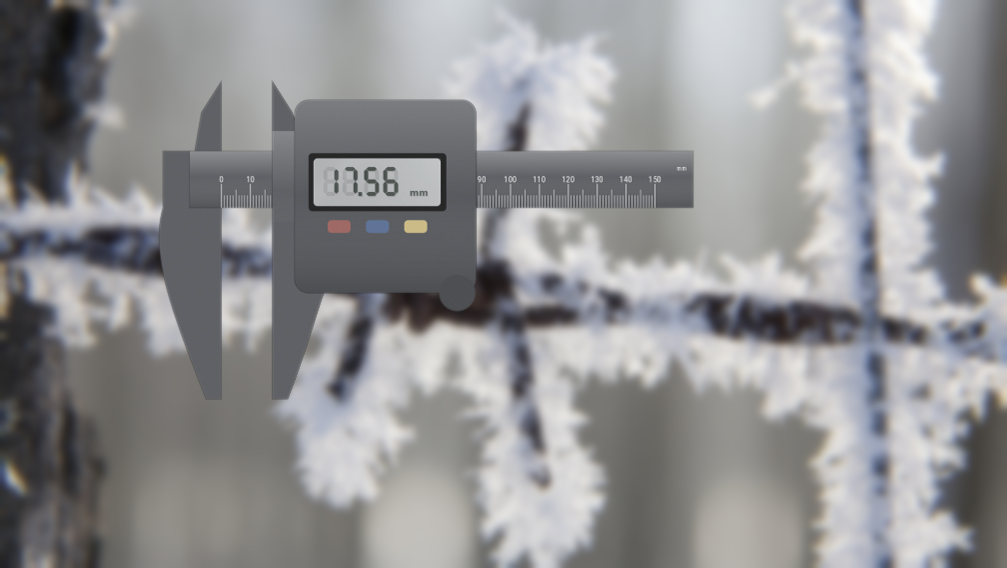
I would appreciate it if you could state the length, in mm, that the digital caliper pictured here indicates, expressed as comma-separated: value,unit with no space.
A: 17.56,mm
